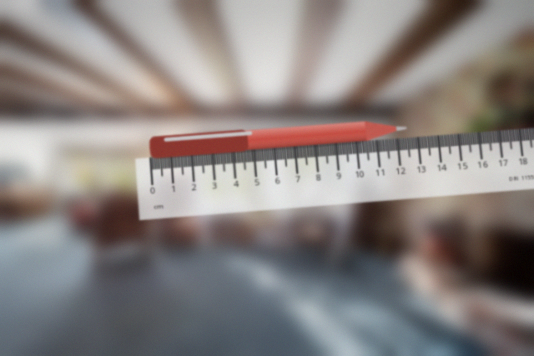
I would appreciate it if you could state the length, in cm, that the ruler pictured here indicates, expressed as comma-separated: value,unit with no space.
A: 12.5,cm
